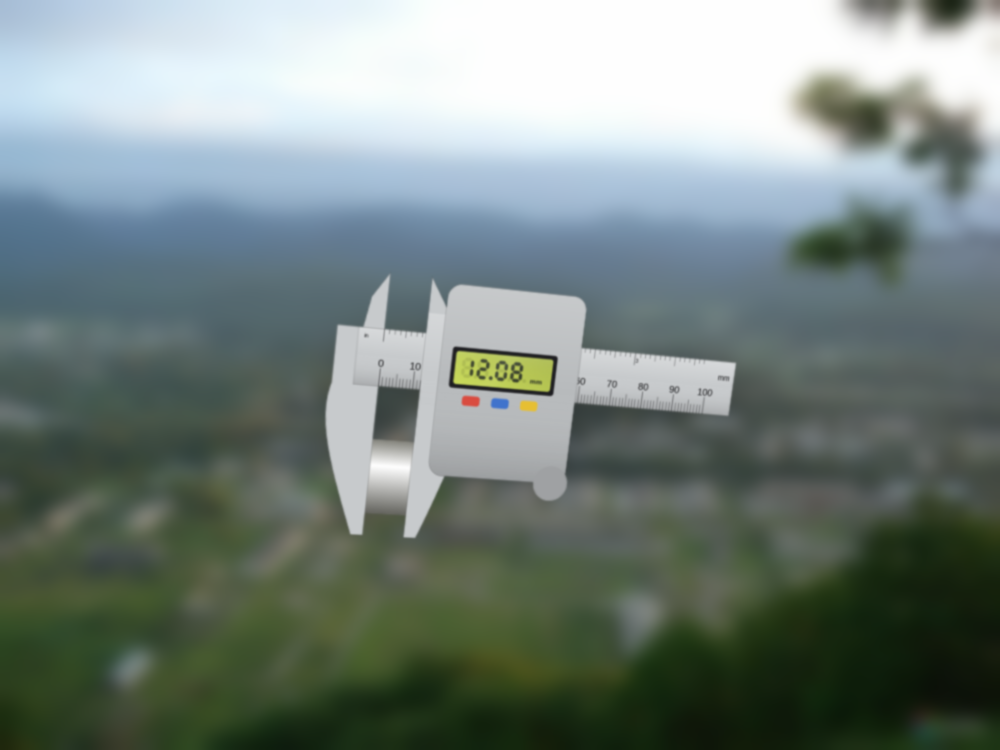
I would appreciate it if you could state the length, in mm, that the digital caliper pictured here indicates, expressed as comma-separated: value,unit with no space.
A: 12.08,mm
